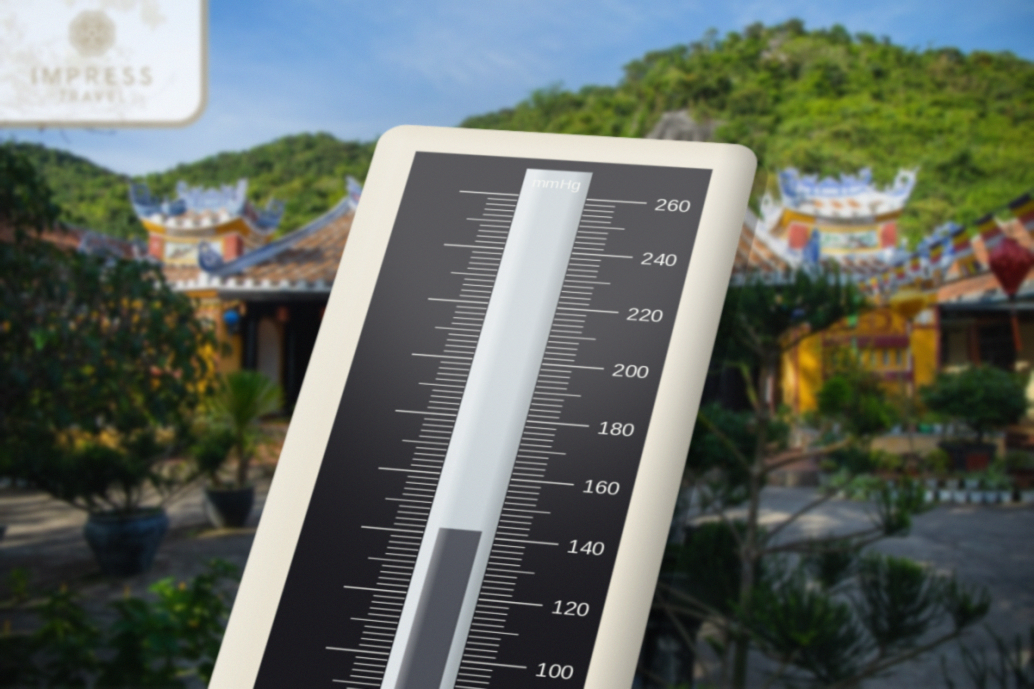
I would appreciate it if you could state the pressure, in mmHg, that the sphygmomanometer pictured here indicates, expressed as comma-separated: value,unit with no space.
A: 142,mmHg
